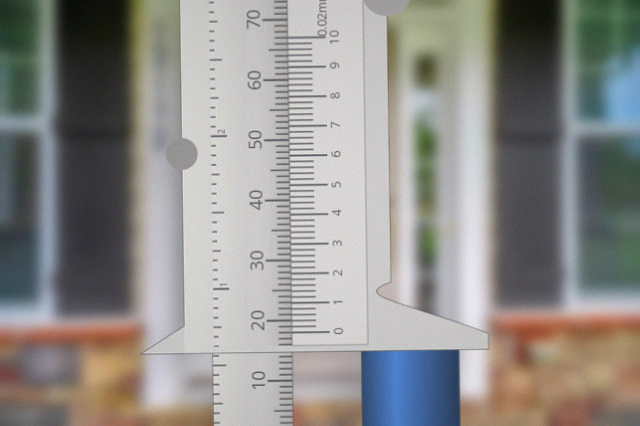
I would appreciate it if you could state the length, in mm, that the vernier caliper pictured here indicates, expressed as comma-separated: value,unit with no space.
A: 18.0,mm
